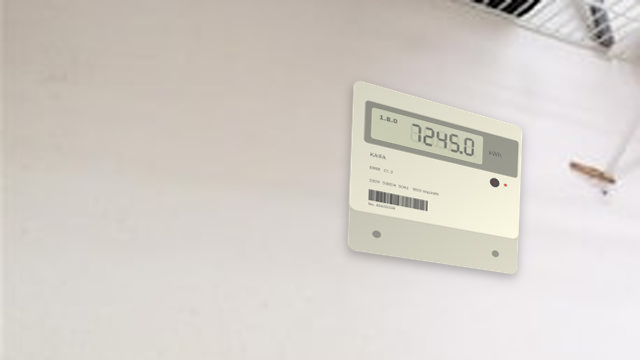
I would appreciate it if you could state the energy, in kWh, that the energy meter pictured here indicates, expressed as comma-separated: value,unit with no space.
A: 7245.0,kWh
